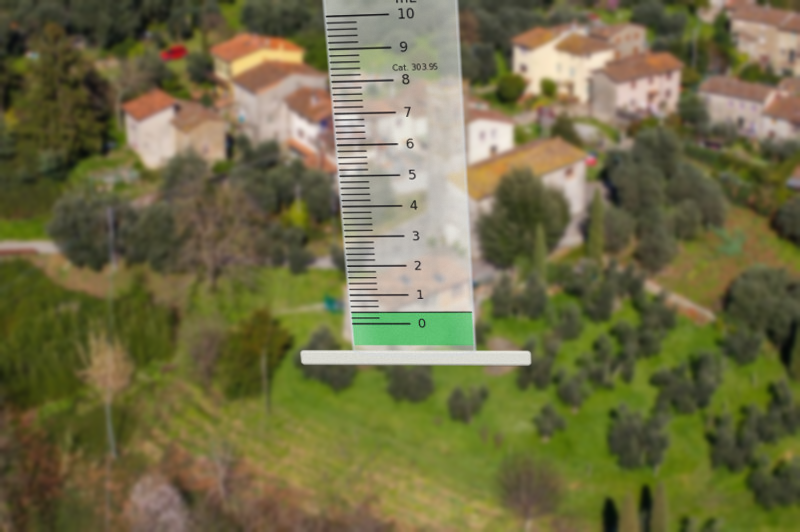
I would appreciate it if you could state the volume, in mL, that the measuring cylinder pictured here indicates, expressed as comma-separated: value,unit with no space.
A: 0.4,mL
